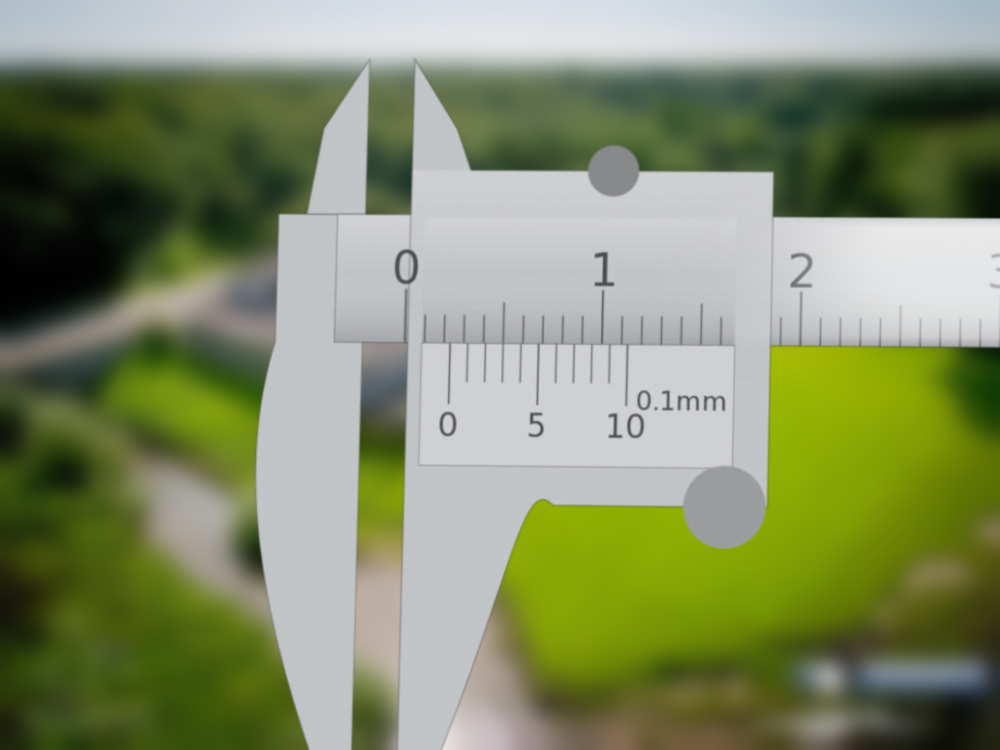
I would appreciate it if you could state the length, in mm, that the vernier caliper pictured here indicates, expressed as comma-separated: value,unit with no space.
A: 2.3,mm
